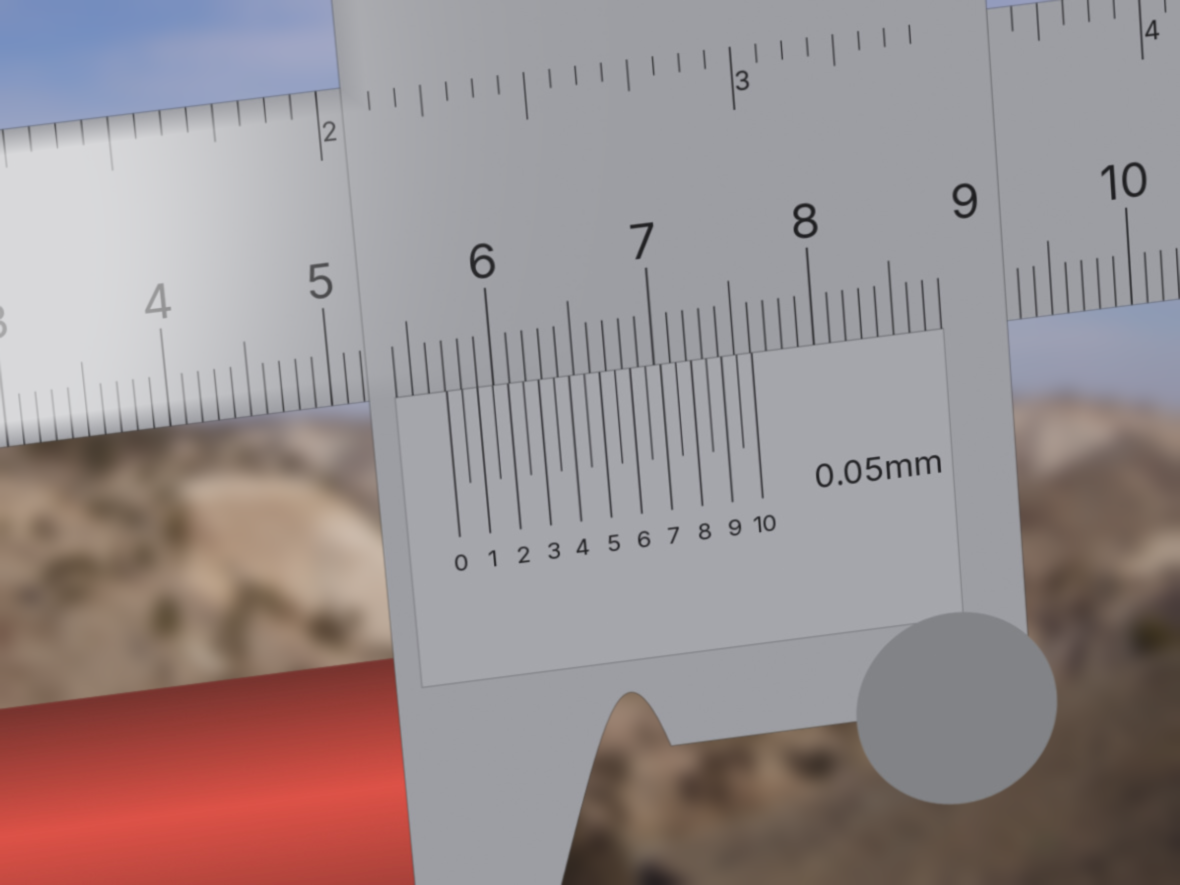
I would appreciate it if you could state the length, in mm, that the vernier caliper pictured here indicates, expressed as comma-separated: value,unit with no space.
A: 57.1,mm
